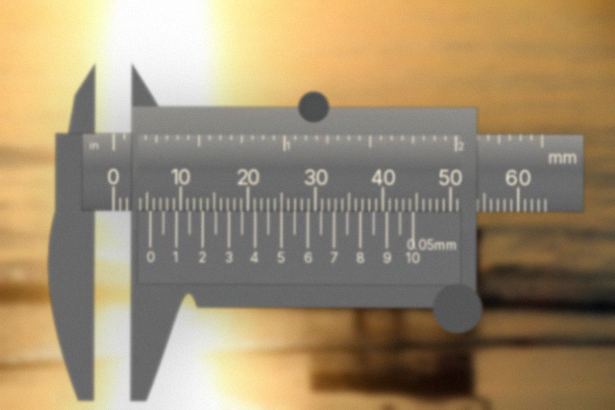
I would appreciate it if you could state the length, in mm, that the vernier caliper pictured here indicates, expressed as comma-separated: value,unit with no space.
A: 5.5,mm
